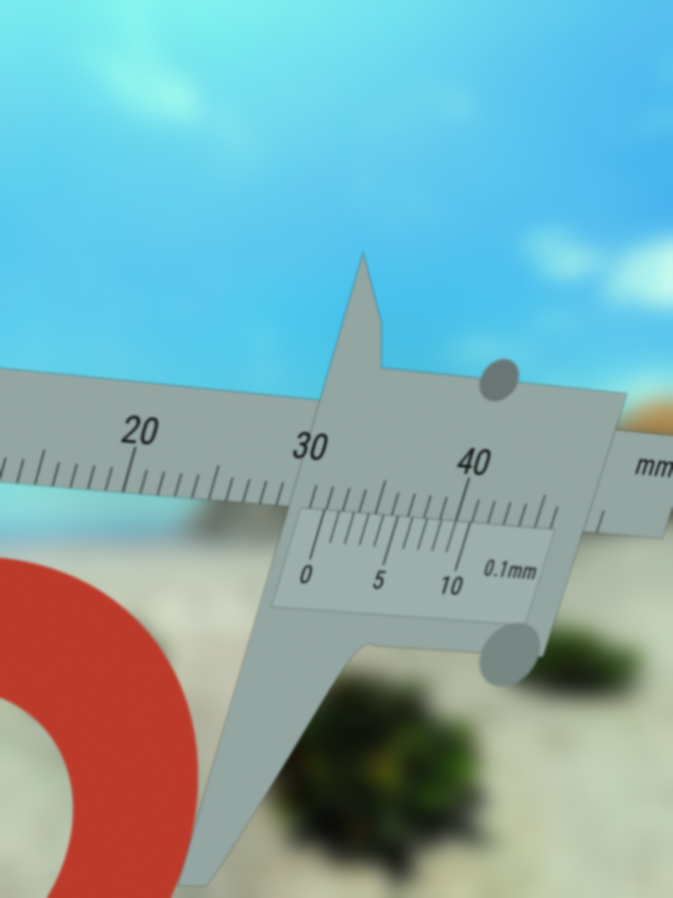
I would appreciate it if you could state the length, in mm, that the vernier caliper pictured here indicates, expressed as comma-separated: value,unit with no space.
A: 31.9,mm
